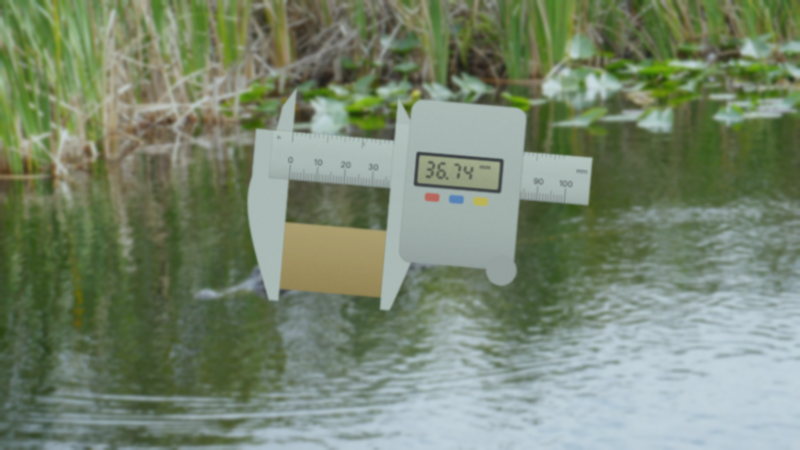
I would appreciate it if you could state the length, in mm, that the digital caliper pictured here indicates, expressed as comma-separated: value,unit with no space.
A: 36.74,mm
